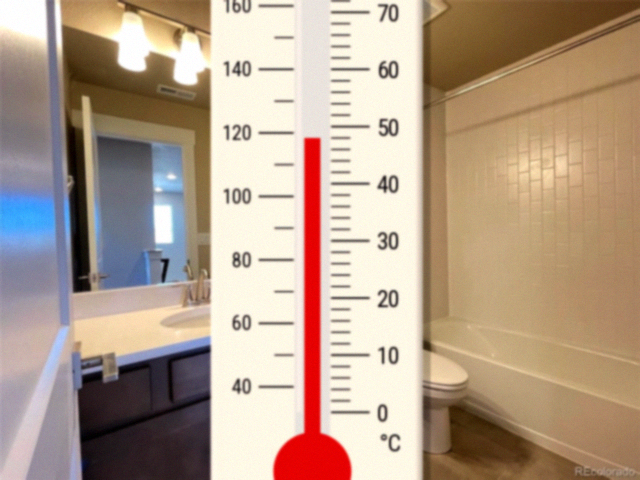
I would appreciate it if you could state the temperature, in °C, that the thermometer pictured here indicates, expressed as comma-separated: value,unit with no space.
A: 48,°C
